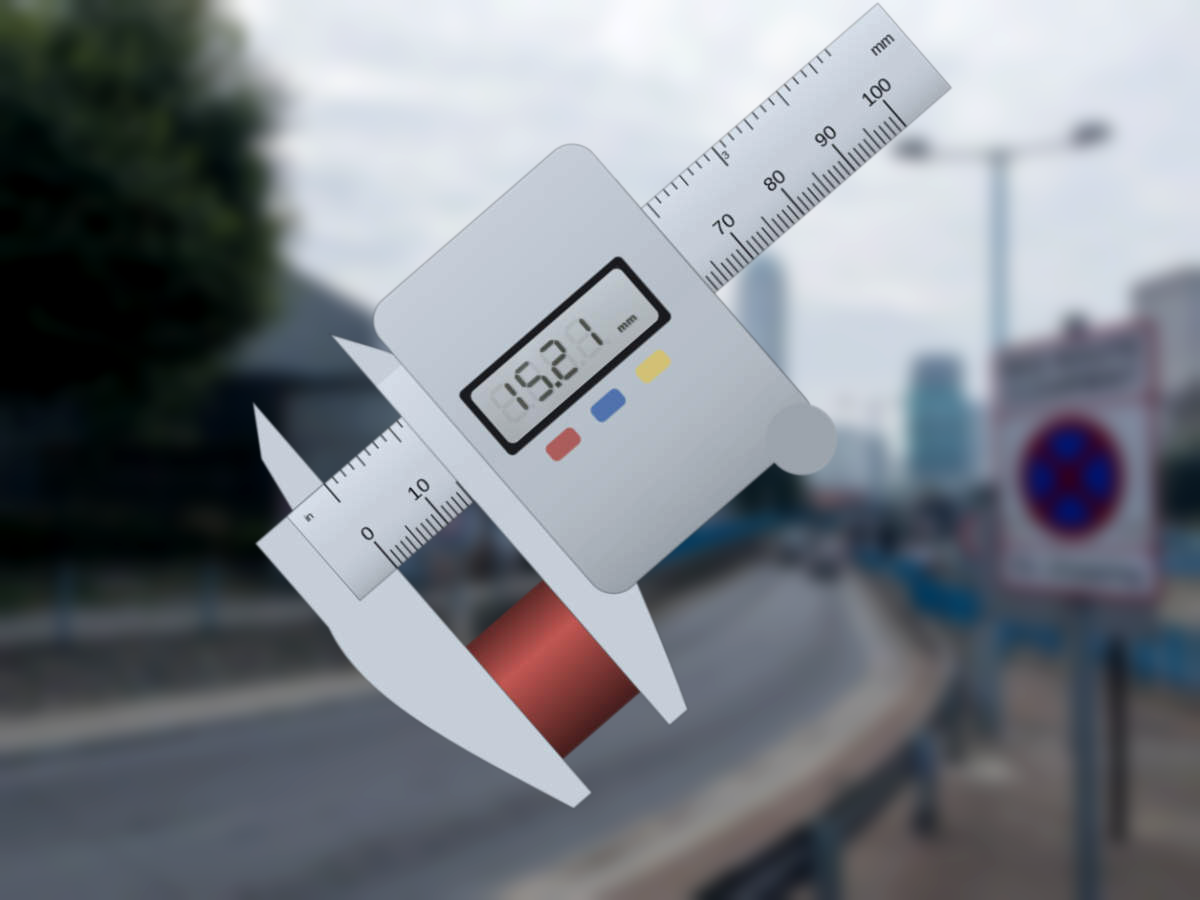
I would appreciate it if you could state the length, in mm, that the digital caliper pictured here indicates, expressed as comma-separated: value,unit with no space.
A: 15.21,mm
